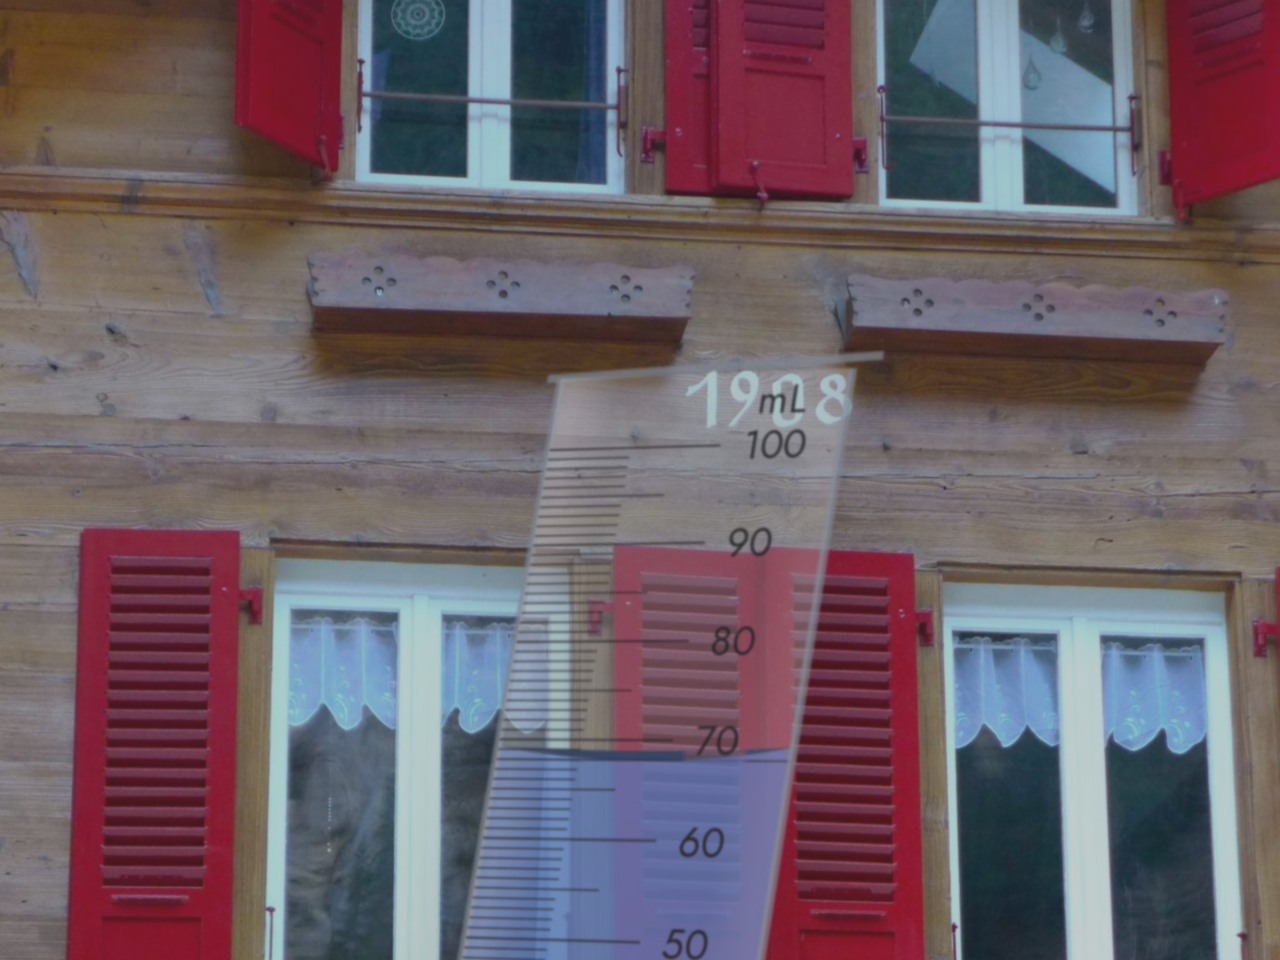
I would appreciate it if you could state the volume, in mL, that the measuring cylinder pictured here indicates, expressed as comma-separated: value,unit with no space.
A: 68,mL
